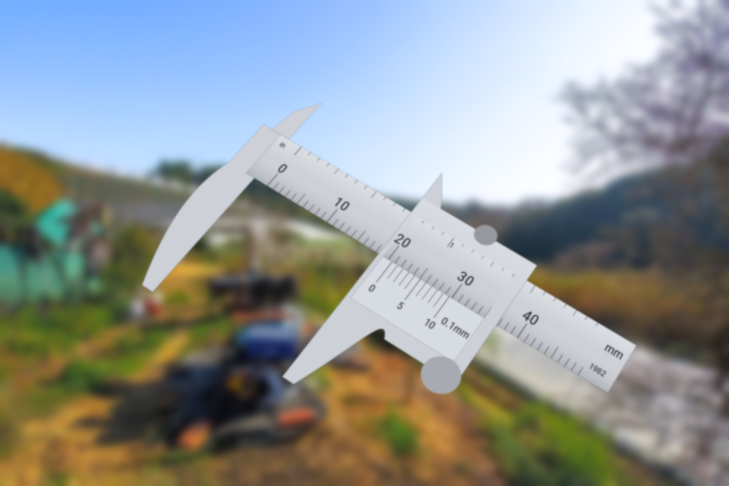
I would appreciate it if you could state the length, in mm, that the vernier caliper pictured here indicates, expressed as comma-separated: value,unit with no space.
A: 20.6,mm
